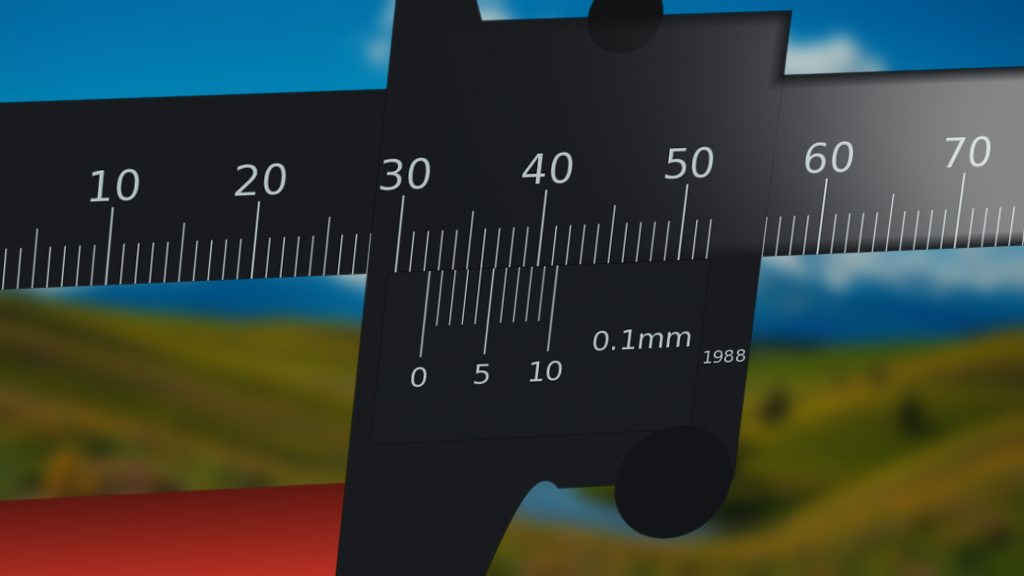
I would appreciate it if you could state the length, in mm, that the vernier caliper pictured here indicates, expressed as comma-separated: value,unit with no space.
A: 32.4,mm
